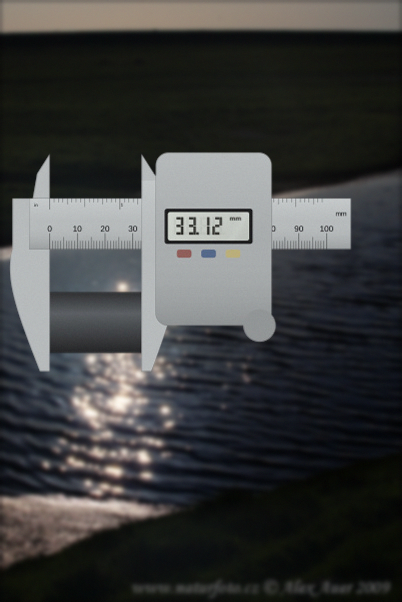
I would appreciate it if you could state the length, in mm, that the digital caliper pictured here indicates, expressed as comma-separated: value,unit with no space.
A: 33.12,mm
